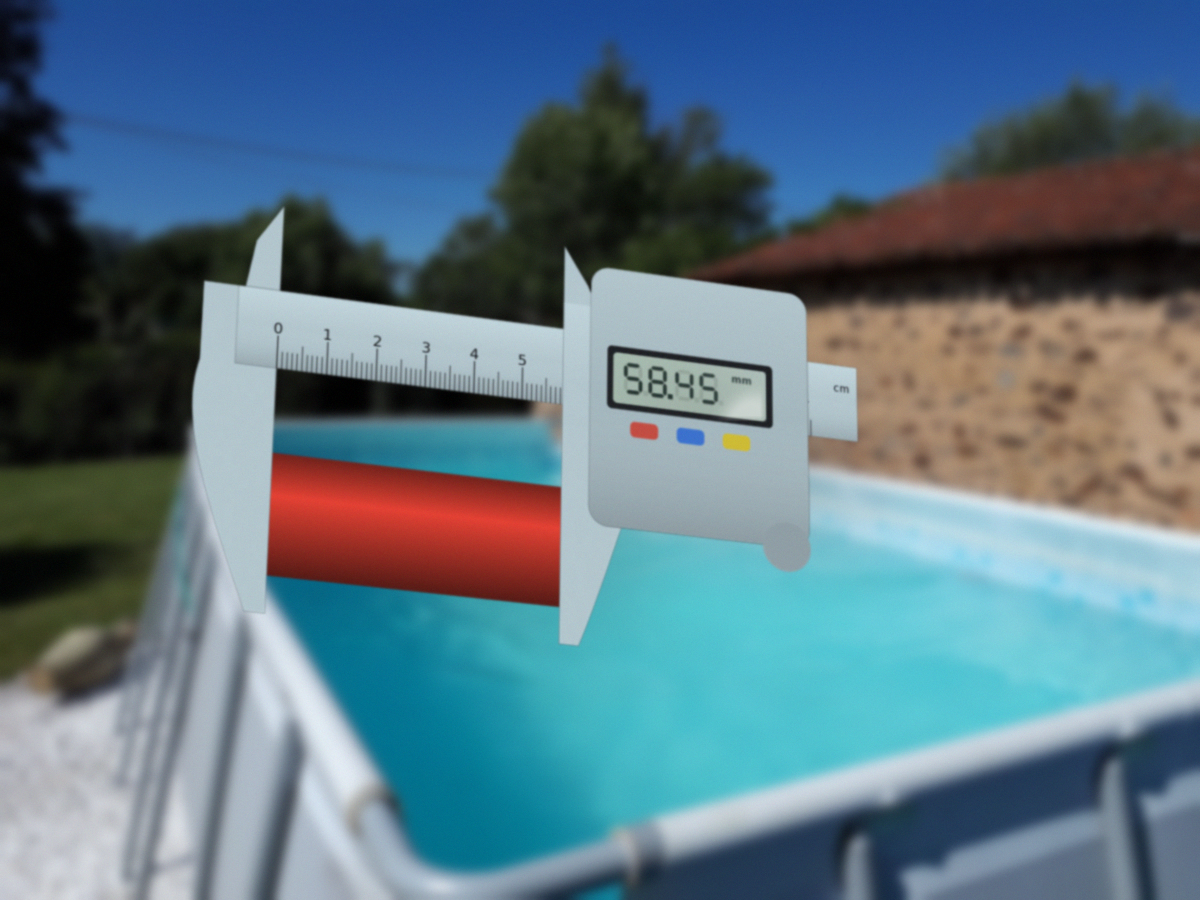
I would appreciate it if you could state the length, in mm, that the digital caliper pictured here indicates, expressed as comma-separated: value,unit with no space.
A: 58.45,mm
